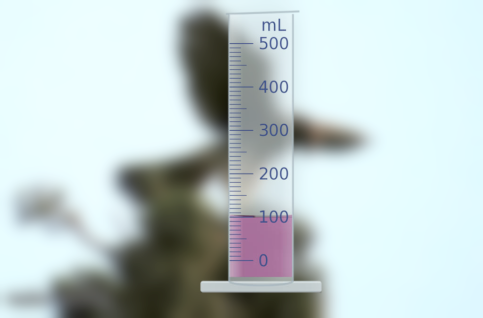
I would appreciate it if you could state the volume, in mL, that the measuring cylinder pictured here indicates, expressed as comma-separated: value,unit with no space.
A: 100,mL
